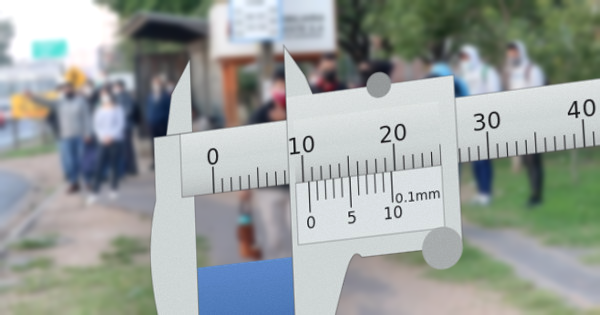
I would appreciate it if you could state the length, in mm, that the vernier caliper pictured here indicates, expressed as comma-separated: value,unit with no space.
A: 10.6,mm
